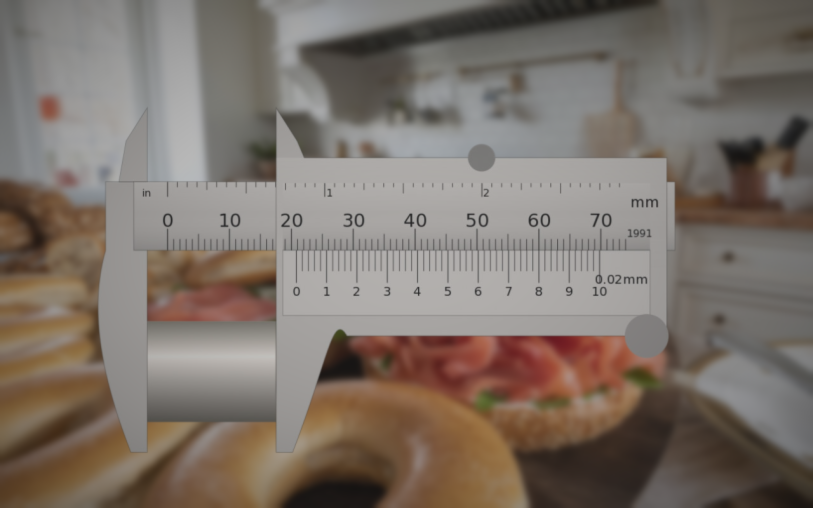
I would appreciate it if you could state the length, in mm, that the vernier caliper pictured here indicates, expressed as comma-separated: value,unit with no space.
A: 20.8,mm
